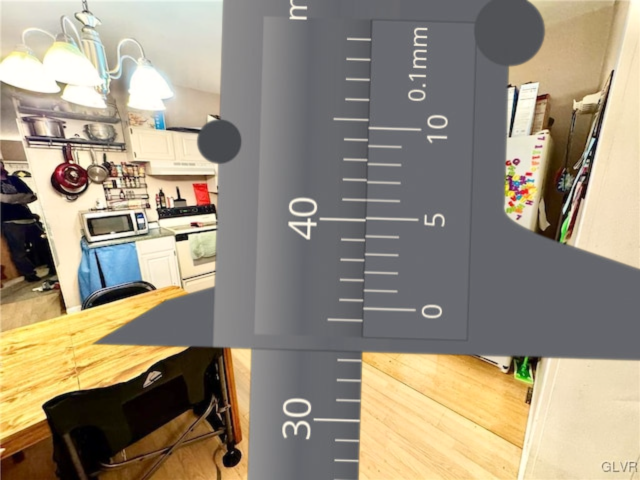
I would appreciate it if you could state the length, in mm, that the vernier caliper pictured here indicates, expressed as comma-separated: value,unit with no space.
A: 35.6,mm
